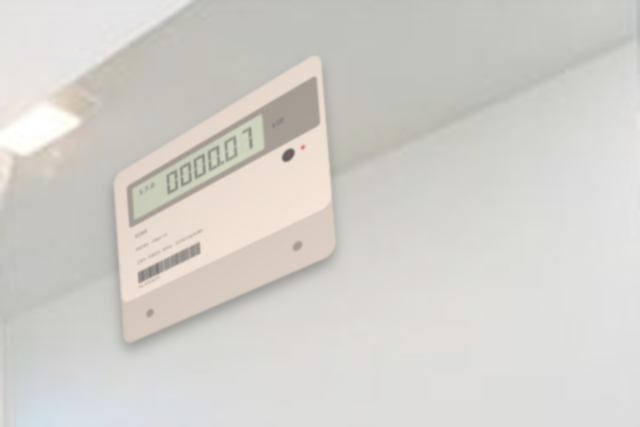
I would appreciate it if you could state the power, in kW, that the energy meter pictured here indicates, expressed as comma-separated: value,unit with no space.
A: 0.07,kW
